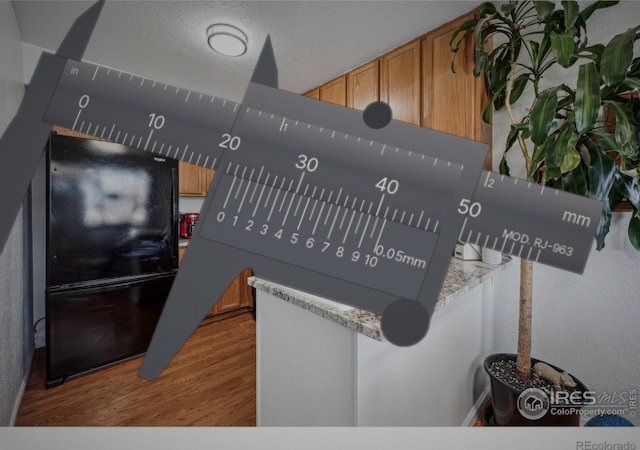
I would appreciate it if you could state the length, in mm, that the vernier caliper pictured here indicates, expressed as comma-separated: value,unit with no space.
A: 22.2,mm
